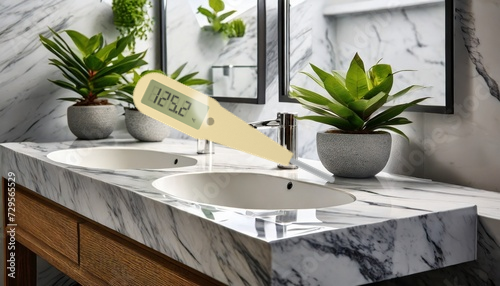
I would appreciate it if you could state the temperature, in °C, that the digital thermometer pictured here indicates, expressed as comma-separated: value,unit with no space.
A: 125.2,°C
